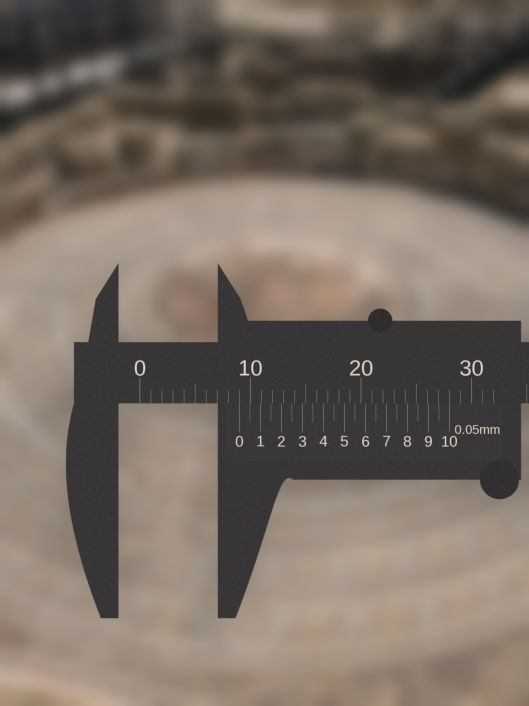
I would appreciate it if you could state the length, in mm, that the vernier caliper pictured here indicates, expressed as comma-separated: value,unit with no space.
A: 9.0,mm
